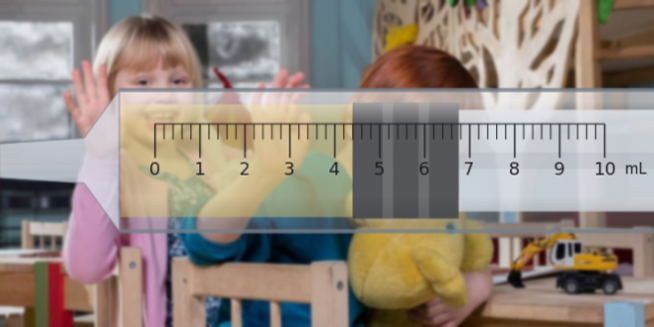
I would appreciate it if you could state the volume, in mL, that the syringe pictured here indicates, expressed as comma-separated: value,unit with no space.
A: 4.4,mL
